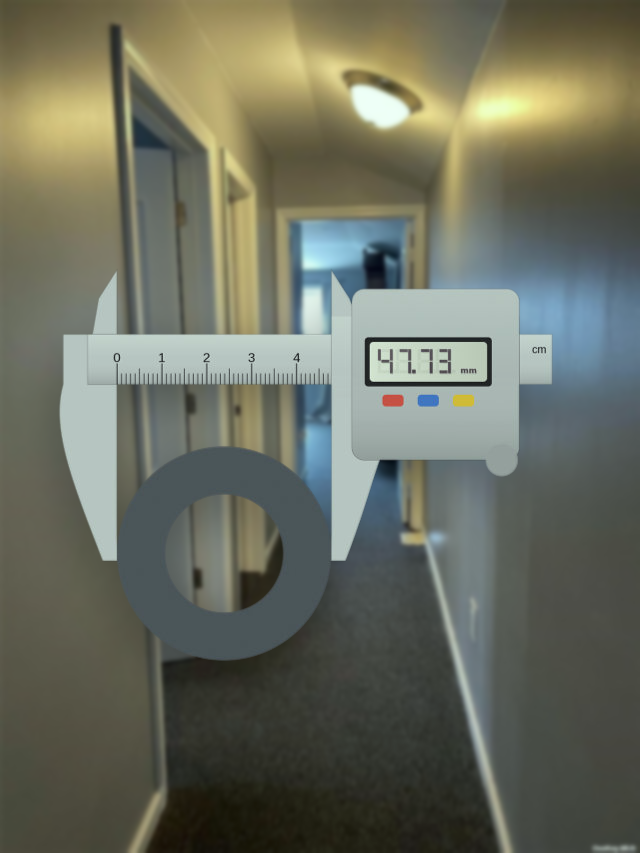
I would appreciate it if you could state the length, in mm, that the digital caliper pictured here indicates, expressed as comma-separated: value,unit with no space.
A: 47.73,mm
